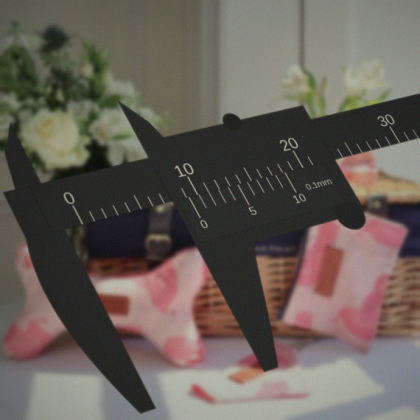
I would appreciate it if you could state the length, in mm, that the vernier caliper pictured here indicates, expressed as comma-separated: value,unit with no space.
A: 9.2,mm
